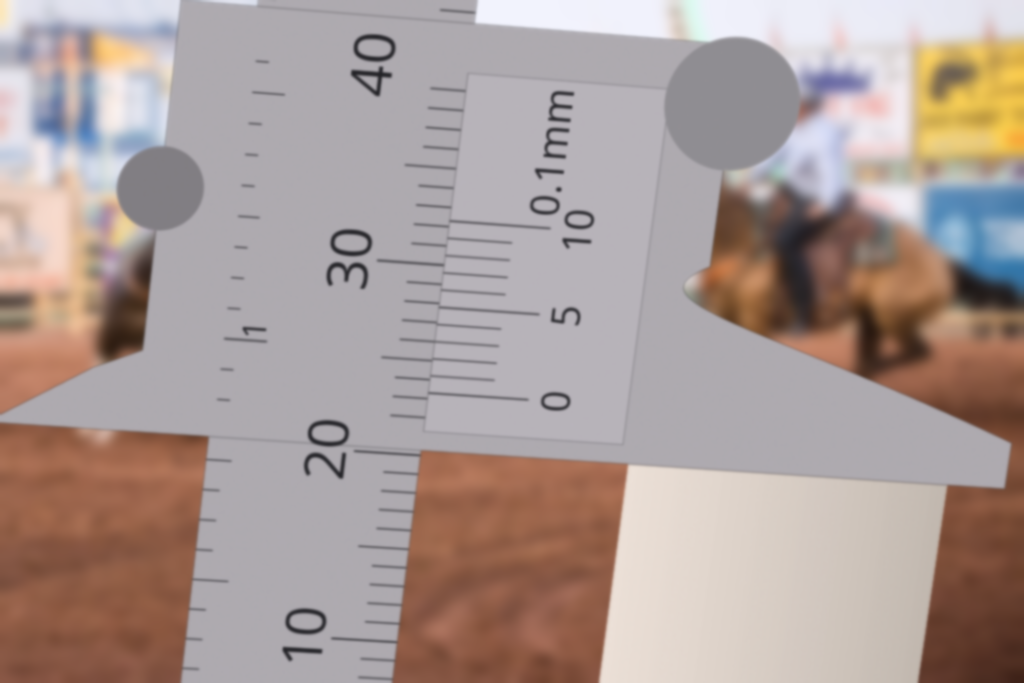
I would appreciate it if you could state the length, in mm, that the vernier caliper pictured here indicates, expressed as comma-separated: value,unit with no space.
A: 23.3,mm
